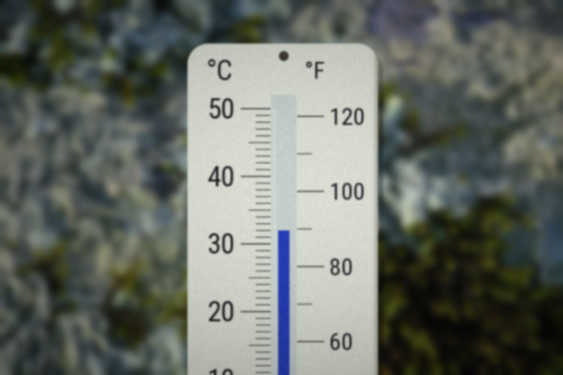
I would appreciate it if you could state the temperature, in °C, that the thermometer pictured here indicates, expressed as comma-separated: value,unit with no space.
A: 32,°C
